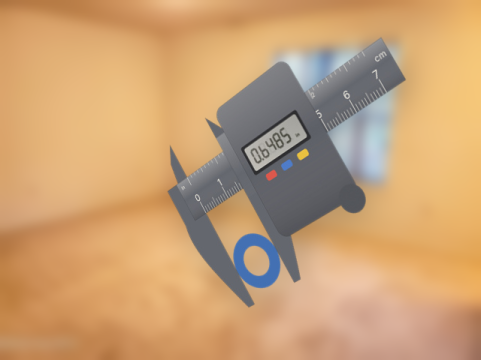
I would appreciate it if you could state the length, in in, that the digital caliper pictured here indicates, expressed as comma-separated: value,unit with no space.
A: 0.6485,in
